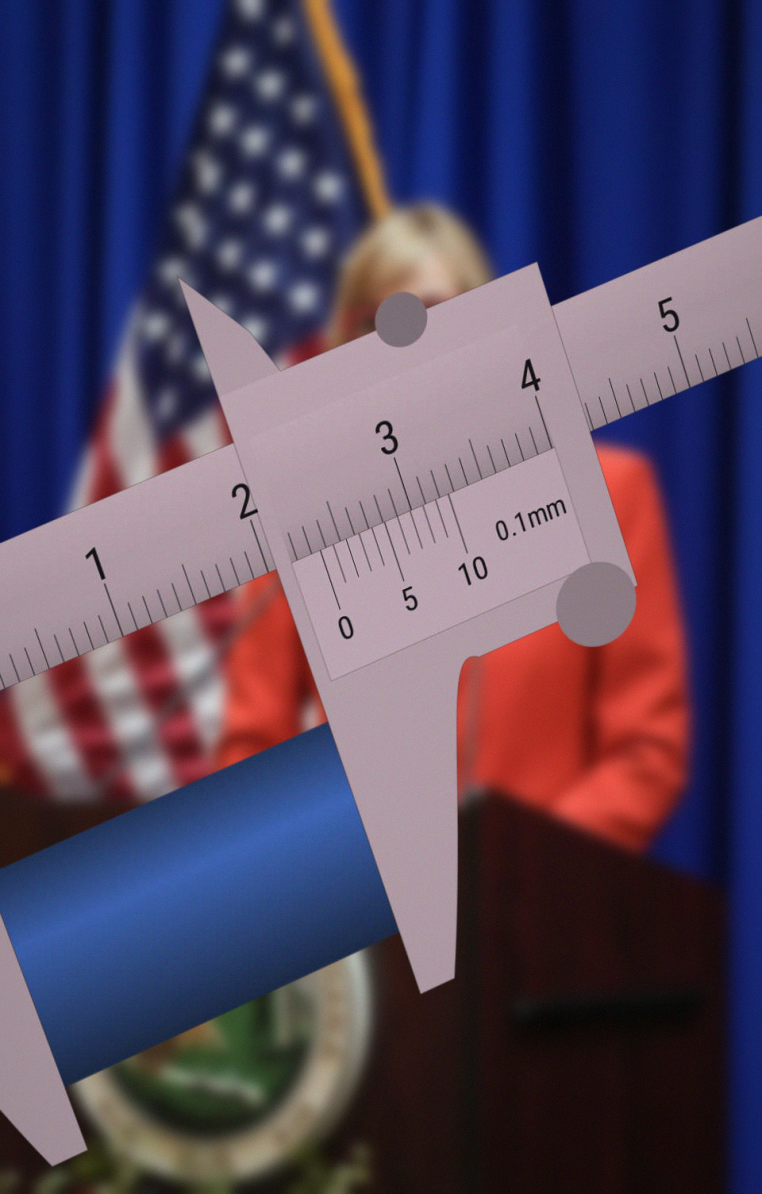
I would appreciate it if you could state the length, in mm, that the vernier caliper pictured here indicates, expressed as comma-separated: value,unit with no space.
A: 23.6,mm
